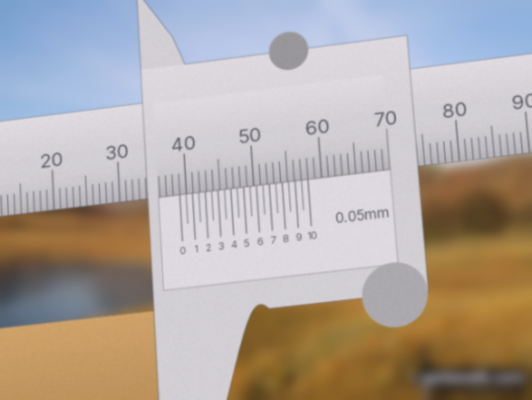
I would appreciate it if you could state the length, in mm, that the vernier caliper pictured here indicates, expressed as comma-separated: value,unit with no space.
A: 39.0,mm
